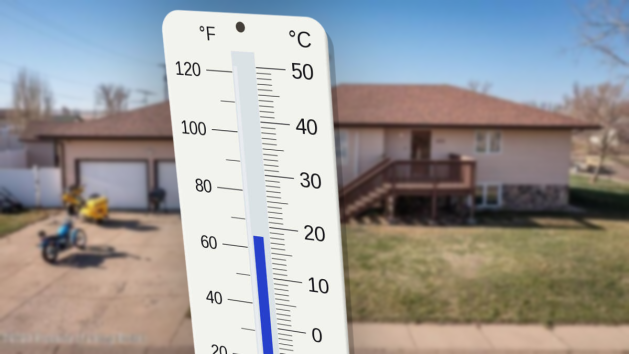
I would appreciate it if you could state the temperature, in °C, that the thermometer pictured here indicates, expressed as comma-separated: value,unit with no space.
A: 18,°C
